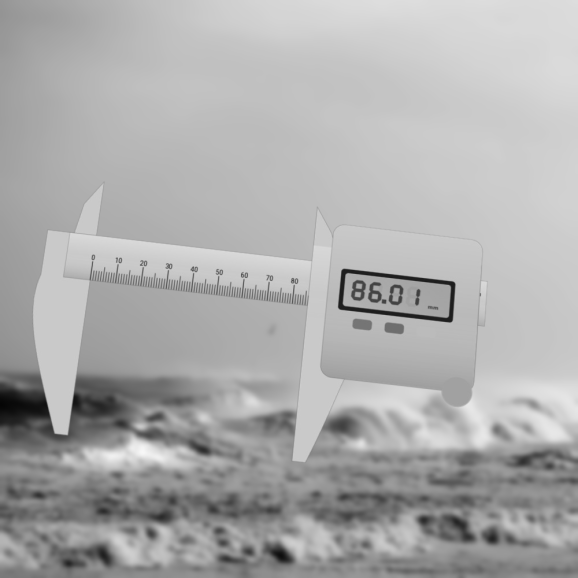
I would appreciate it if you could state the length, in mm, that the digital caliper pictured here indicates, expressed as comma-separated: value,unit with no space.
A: 86.01,mm
